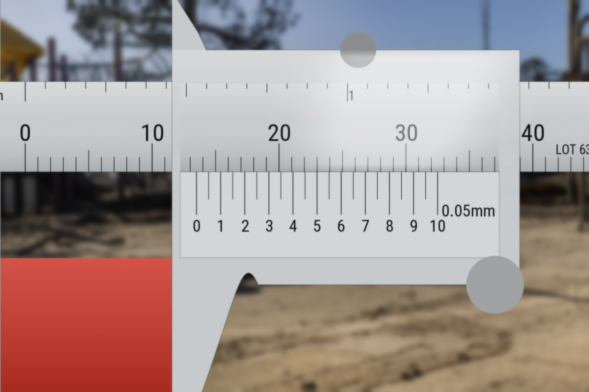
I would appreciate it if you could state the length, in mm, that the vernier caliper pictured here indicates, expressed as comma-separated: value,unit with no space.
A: 13.5,mm
